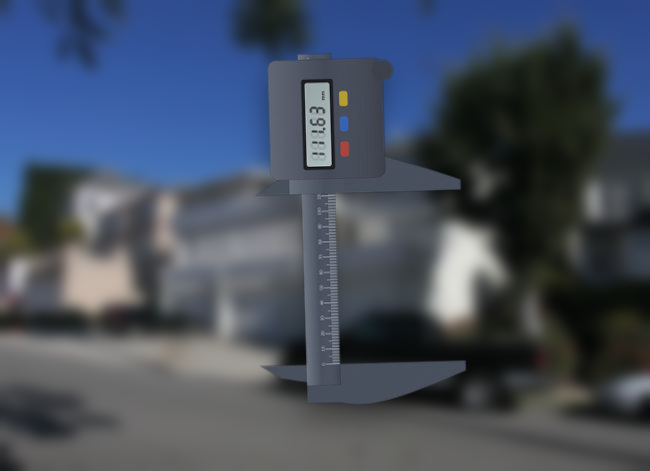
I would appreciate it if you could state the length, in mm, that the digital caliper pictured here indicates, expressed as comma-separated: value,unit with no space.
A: 111.63,mm
